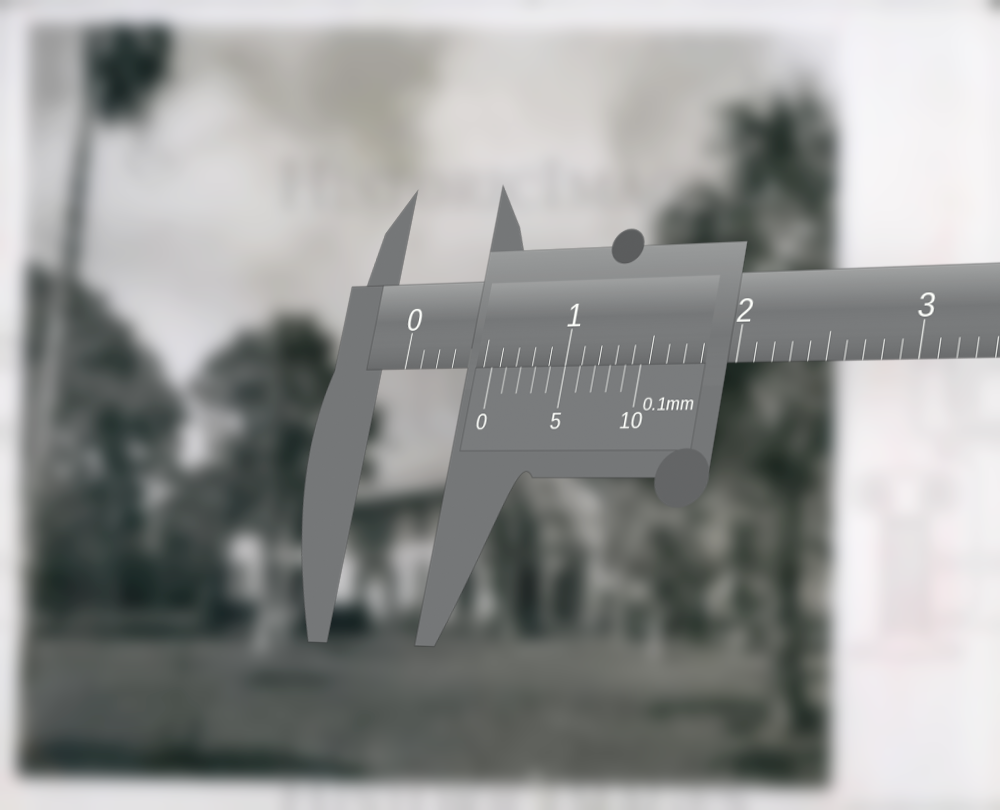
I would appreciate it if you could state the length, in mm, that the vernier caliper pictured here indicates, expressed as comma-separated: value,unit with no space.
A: 5.5,mm
